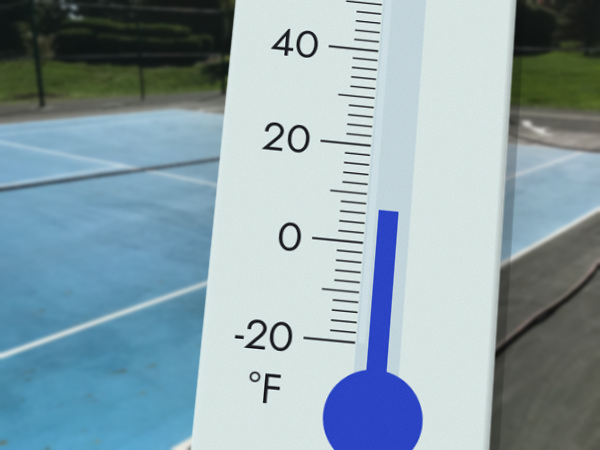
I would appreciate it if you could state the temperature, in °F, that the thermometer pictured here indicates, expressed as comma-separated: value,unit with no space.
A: 7,°F
